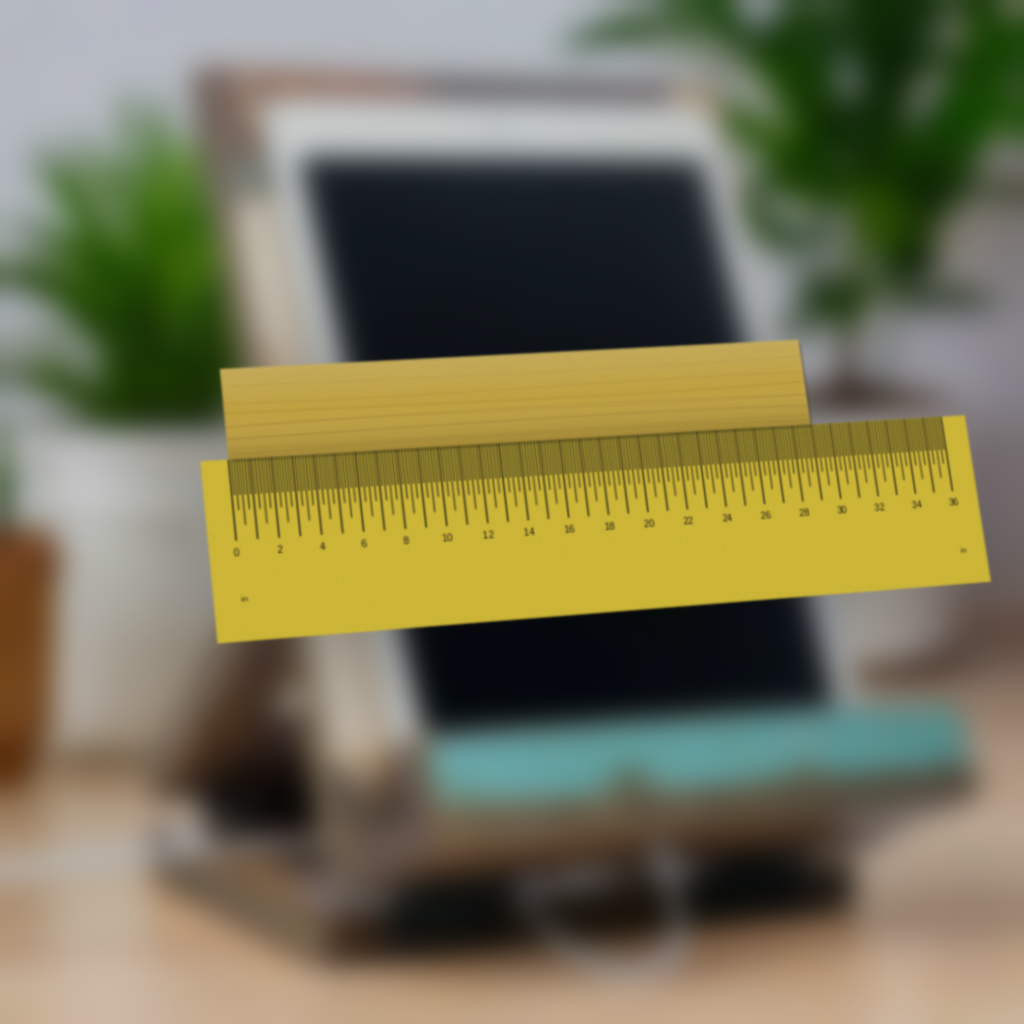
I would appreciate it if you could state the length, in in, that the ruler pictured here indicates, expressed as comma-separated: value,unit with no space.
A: 29,in
